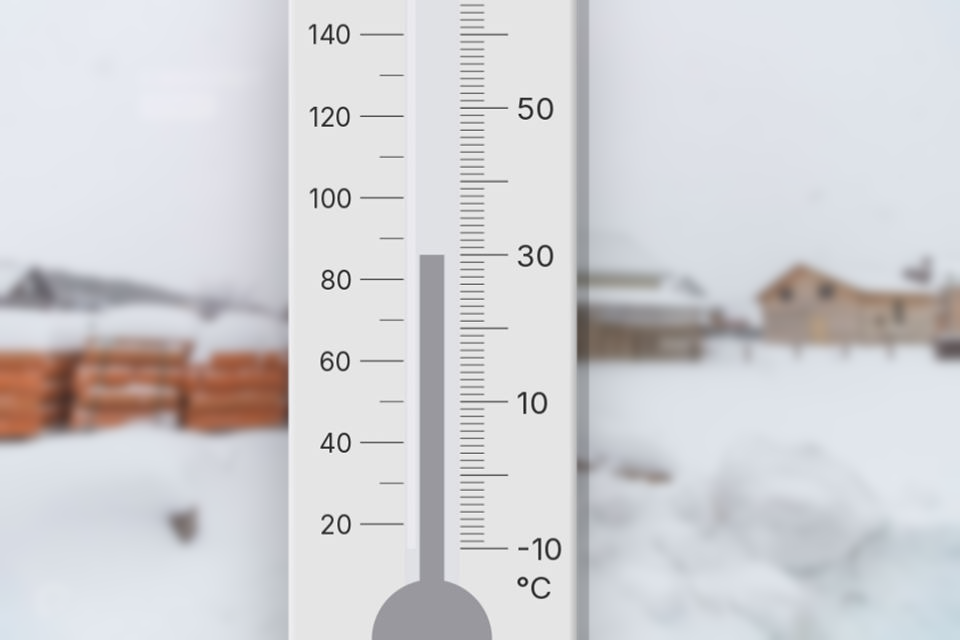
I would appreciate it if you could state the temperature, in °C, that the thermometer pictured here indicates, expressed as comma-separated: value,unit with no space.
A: 30,°C
